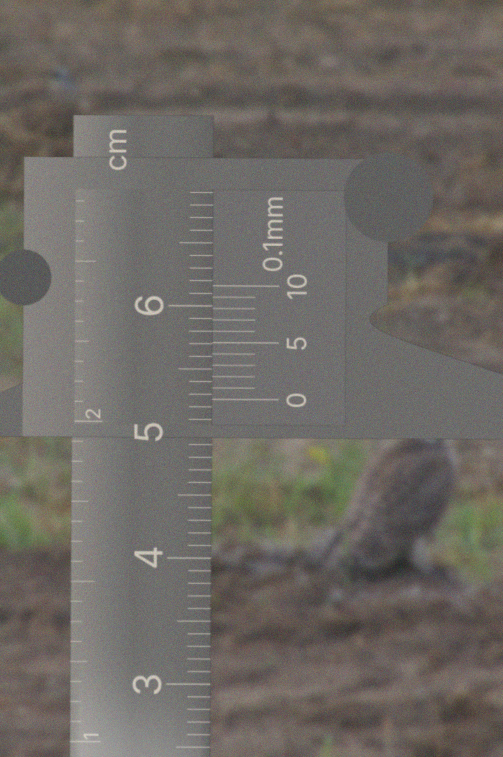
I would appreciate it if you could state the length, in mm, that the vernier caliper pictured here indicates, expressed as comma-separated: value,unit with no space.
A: 52.6,mm
